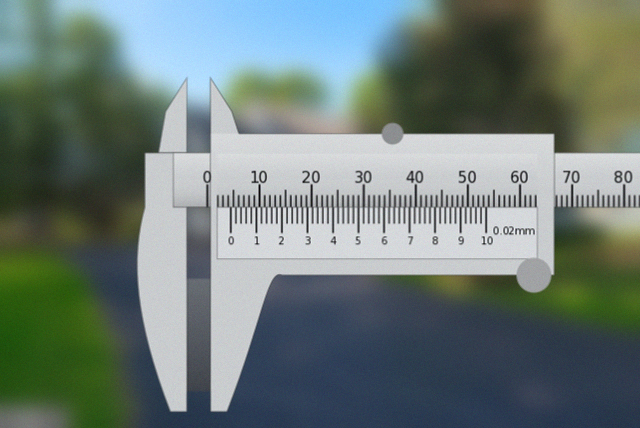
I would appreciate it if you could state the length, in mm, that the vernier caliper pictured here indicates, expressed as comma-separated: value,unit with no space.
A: 4.5,mm
